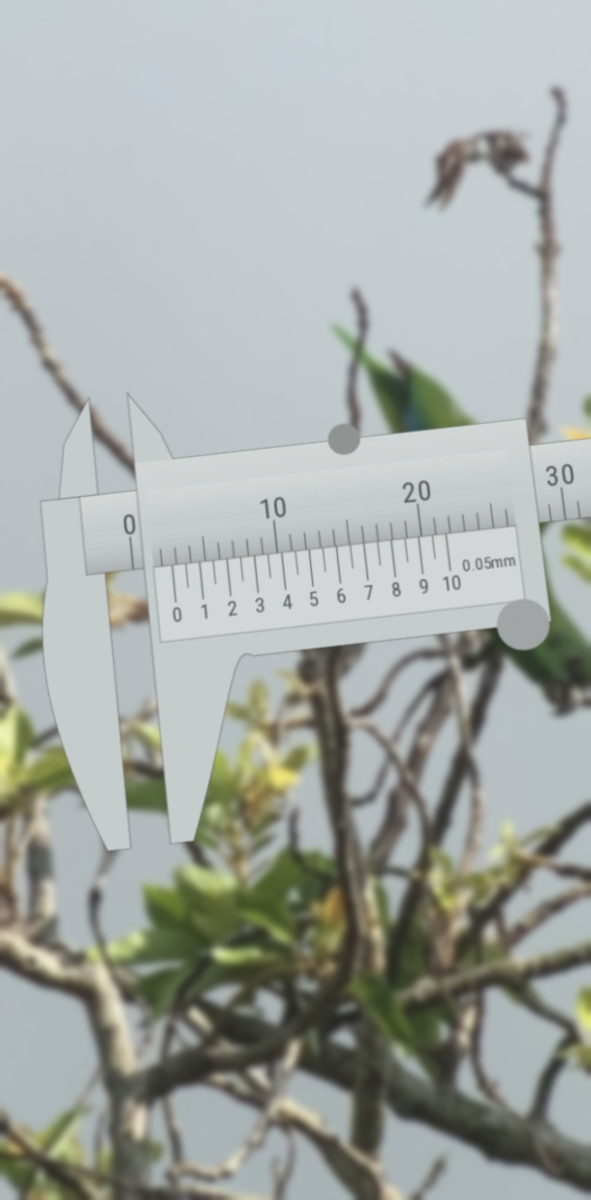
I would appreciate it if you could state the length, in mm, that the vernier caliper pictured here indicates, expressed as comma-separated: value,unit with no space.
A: 2.7,mm
